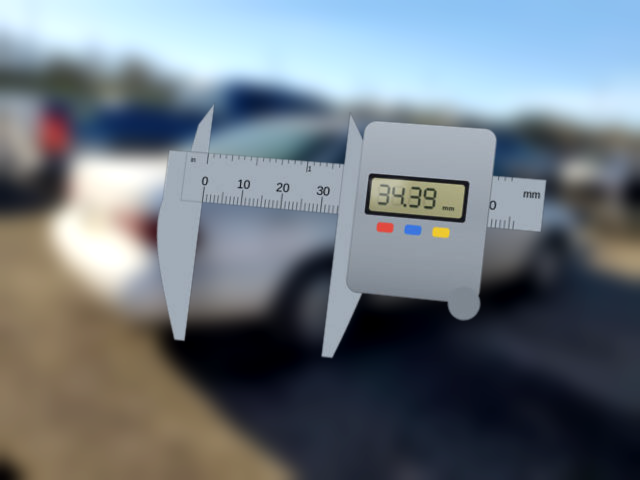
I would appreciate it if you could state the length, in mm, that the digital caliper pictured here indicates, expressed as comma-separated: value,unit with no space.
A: 34.39,mm
